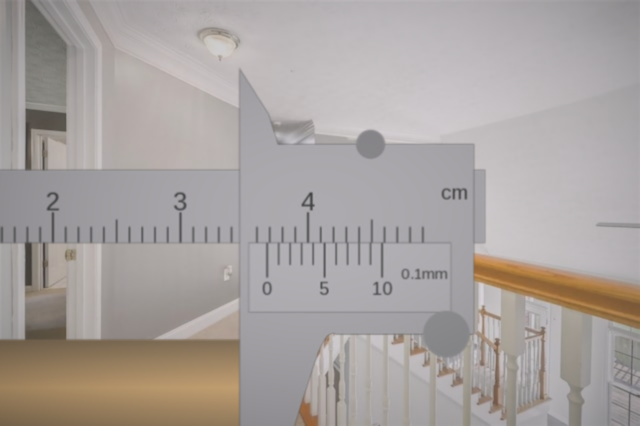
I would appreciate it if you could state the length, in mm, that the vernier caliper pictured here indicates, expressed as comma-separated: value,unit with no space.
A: 36.8,mm
